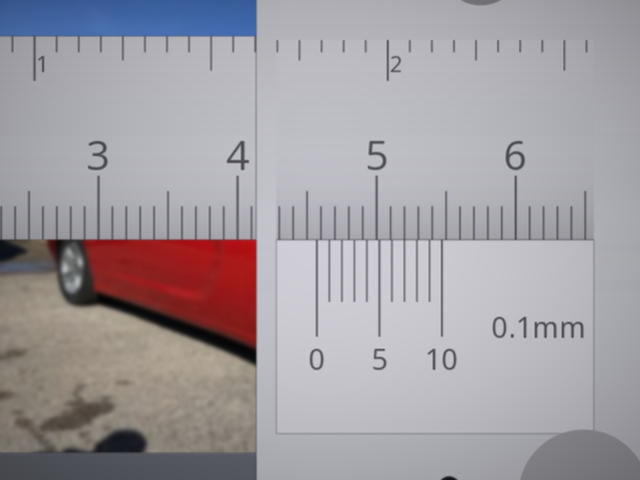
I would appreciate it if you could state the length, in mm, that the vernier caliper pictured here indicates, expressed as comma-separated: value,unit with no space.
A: 45.7,mm
